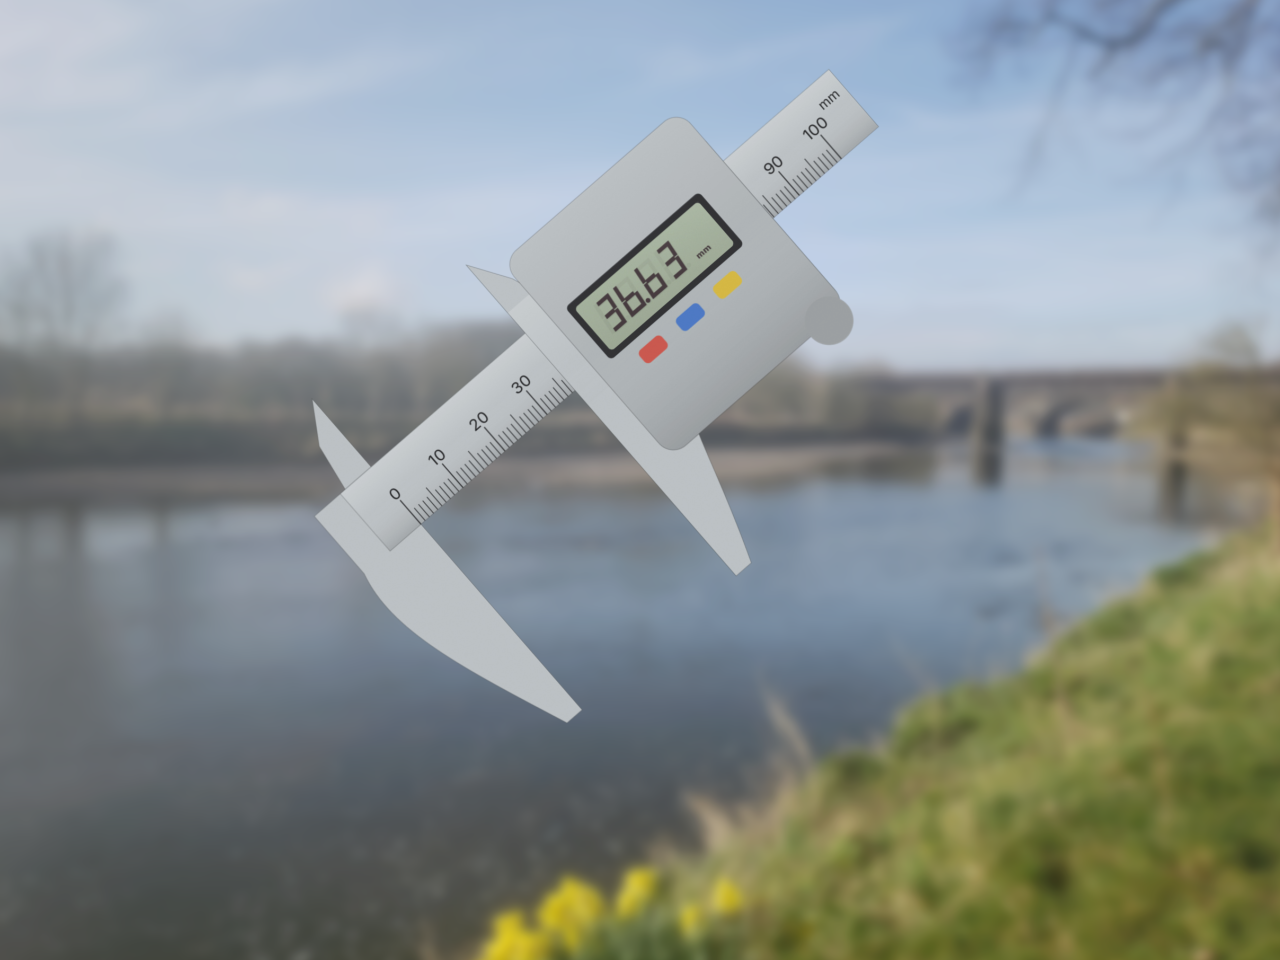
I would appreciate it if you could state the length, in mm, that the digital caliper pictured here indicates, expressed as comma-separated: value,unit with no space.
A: 36.63,mm
